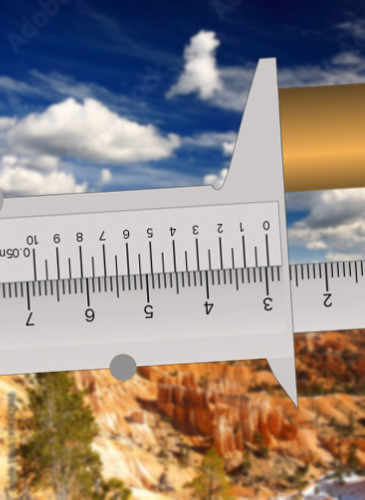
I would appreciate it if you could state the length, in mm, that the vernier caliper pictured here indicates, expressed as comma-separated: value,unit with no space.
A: 29.6,mm
